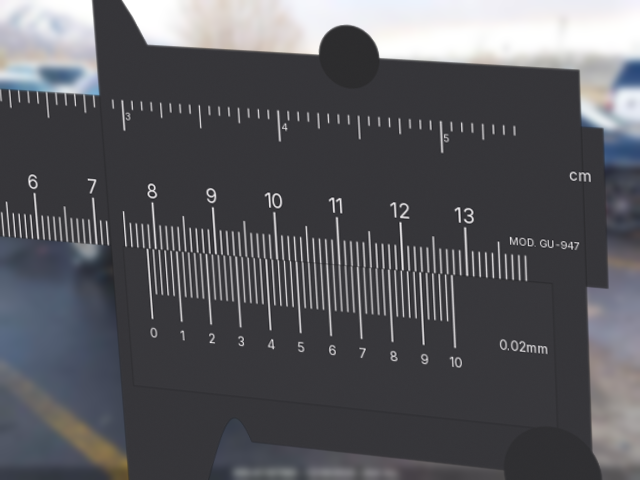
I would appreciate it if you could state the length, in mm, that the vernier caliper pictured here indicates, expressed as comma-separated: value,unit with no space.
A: 78.6,mm
